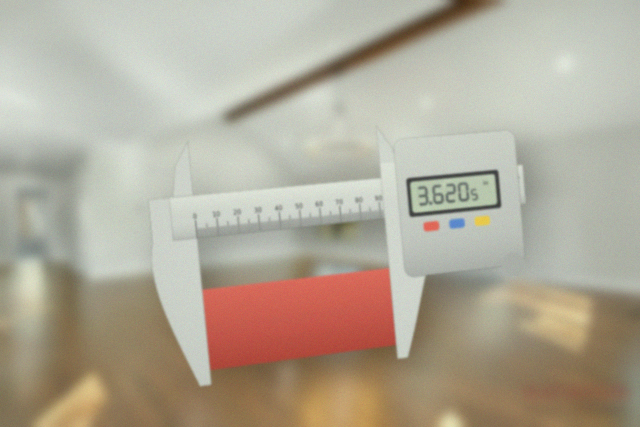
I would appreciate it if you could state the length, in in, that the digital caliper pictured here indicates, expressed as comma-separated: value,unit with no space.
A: 3.6205,in
